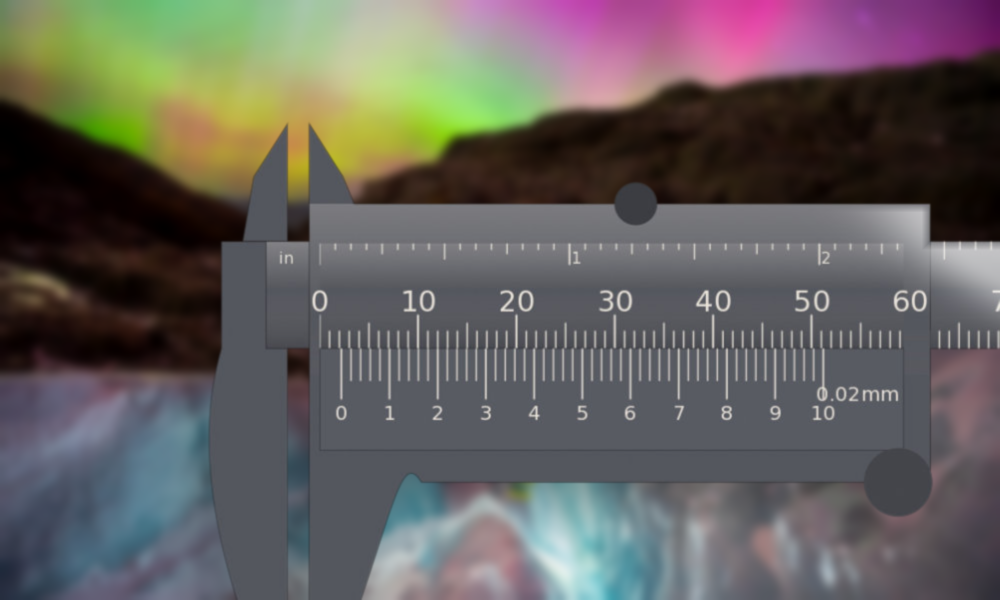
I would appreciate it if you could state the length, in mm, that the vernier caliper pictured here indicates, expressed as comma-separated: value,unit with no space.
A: 2.2,mm
